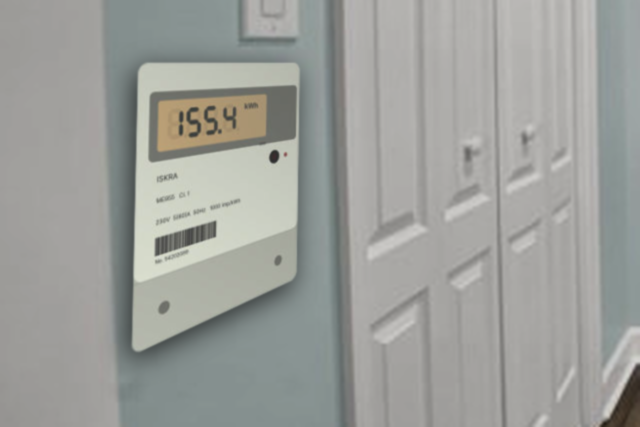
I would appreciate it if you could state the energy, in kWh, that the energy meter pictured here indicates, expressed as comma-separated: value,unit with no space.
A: 155.4,kWh
